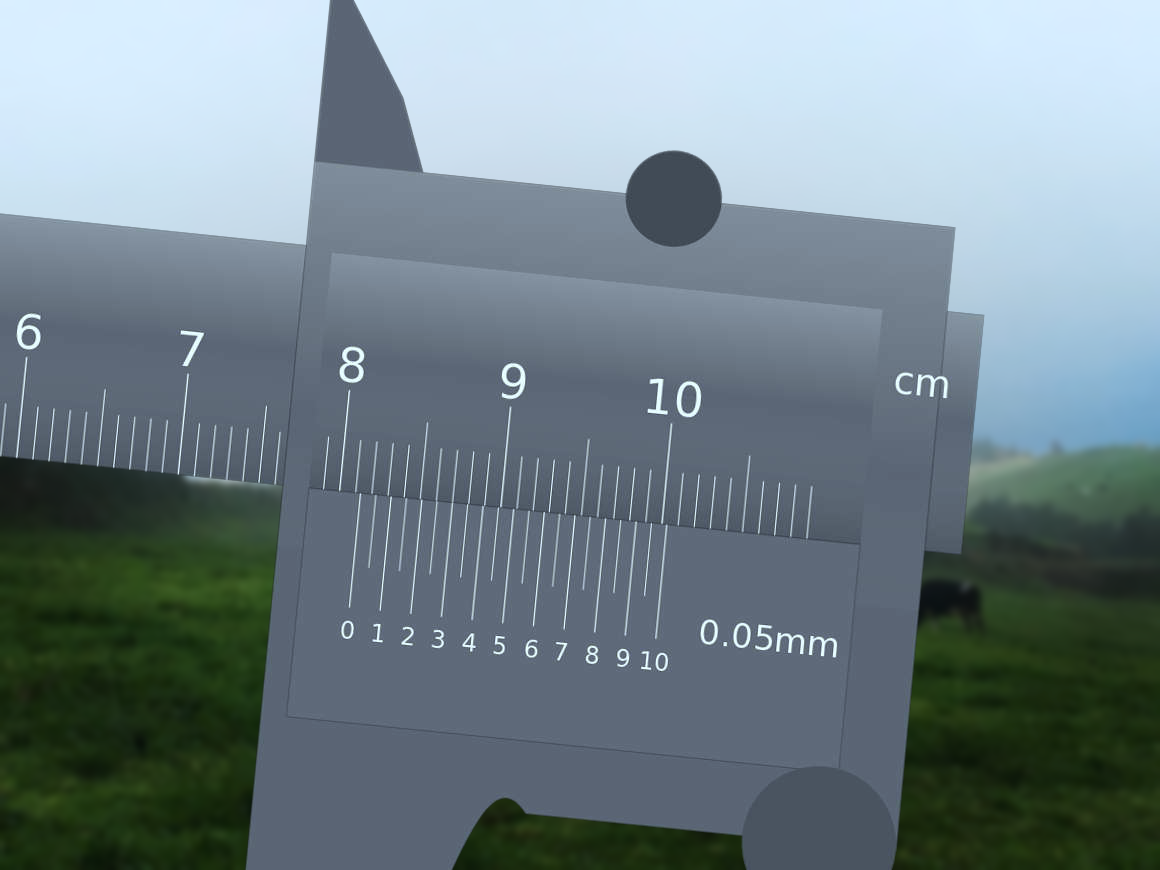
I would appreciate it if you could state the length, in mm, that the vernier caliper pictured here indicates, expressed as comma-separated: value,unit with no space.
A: 81.3,mm
